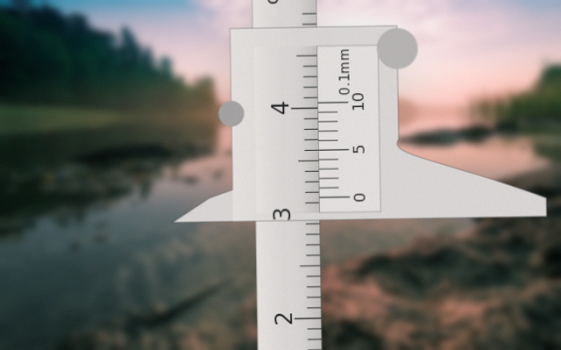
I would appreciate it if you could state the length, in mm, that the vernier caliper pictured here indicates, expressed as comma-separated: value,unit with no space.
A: 31.5,mm
